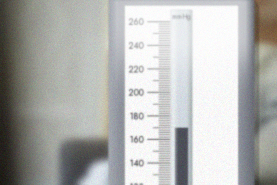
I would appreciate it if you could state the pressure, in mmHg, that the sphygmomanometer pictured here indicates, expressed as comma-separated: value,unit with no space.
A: 170,mmHg
